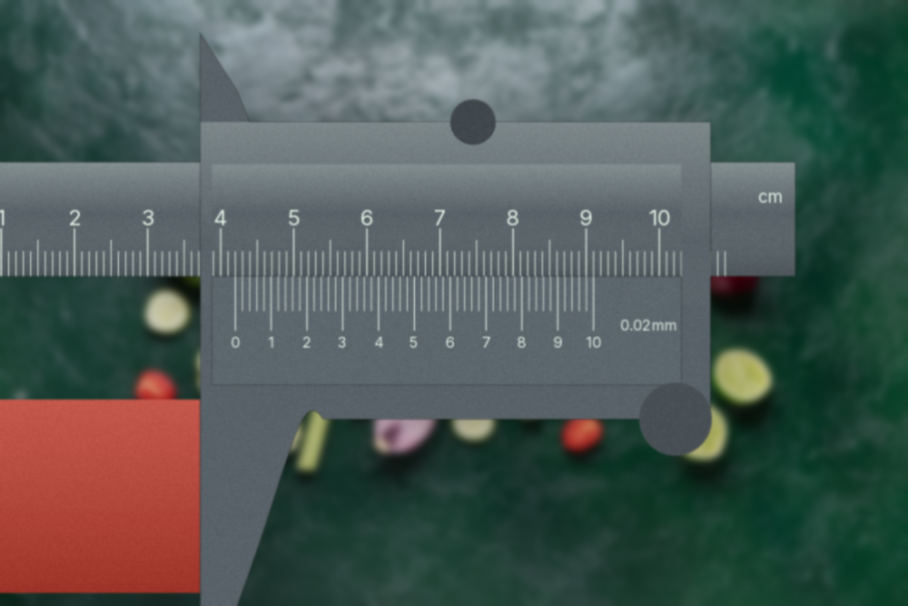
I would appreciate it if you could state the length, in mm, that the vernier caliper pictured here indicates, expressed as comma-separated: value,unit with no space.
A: 42.0,mm
